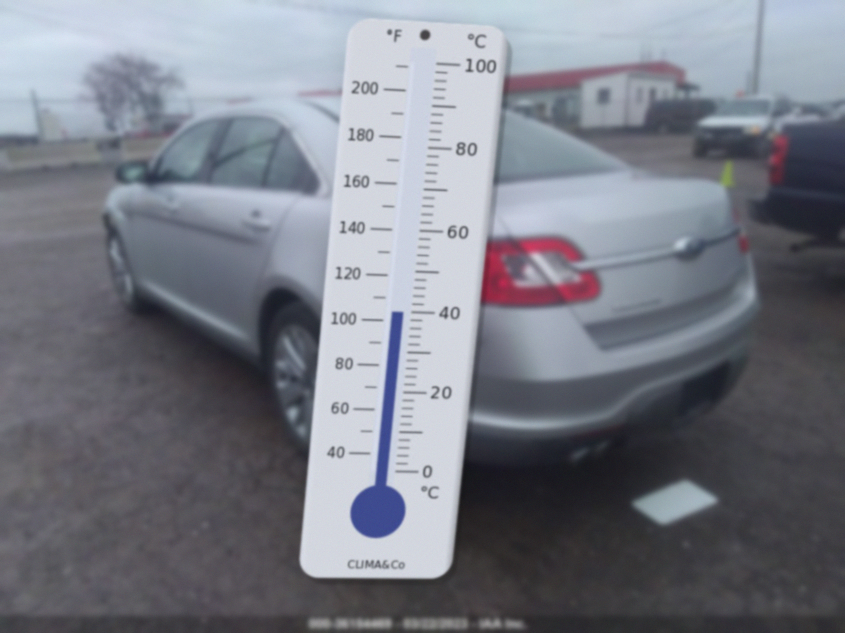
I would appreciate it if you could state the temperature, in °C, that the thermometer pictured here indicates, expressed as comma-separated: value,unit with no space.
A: 40,°C
